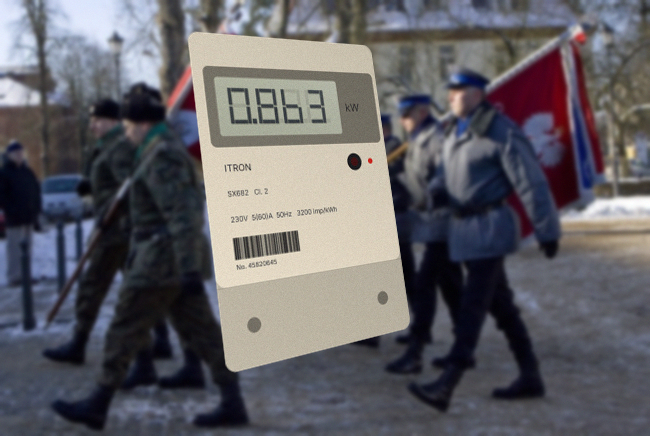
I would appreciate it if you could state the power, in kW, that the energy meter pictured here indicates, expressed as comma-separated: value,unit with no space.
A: 0.863,kW
